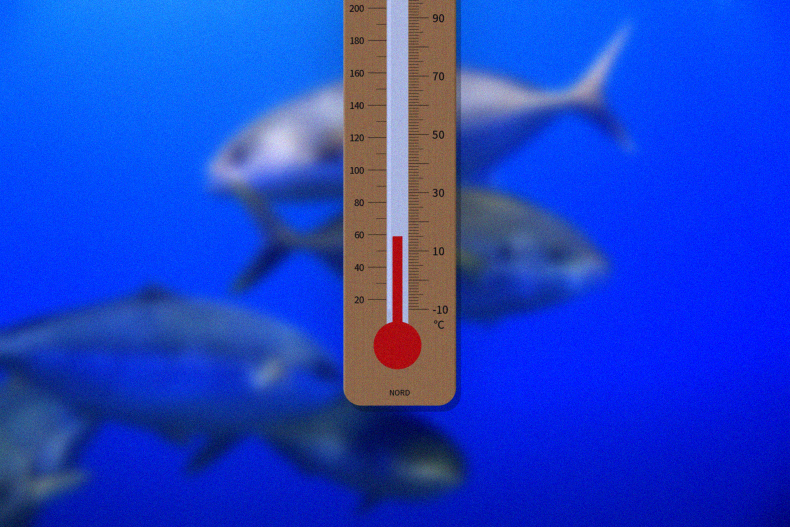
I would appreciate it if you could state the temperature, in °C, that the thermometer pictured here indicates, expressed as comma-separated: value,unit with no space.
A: 15,°C
